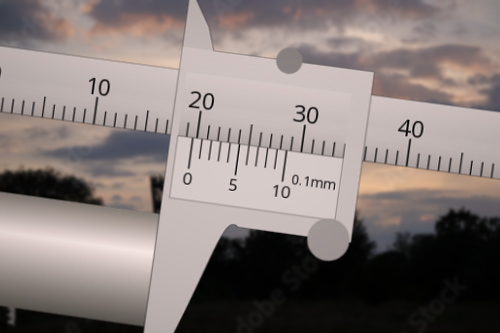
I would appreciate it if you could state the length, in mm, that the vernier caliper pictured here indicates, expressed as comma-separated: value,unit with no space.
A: 19.6,mm
